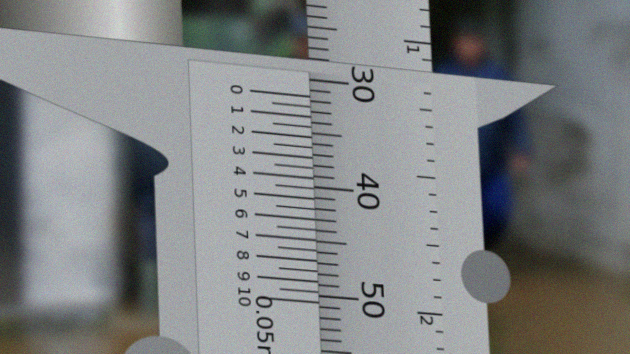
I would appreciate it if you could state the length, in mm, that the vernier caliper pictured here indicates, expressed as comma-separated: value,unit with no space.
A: 31.6,mm
